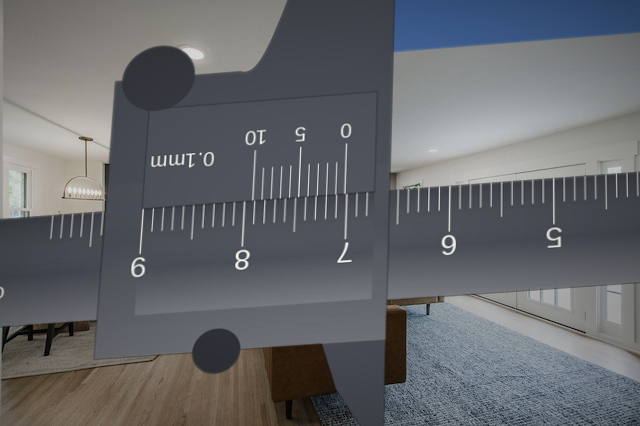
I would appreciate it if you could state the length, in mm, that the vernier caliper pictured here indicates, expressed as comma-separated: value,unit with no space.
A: 70.2,mm
